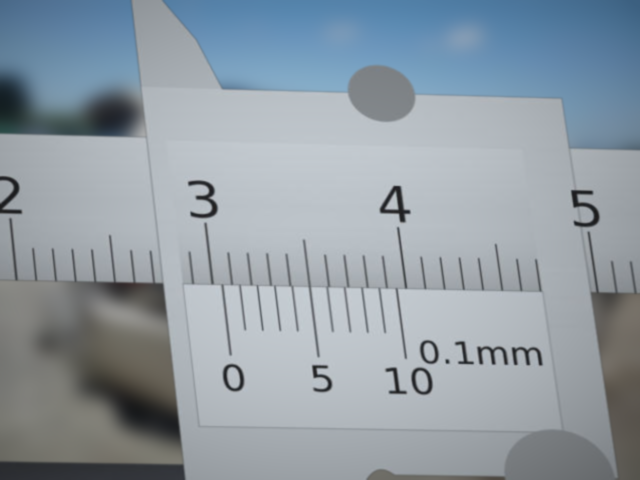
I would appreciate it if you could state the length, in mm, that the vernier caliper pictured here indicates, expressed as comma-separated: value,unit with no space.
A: 30.5,mm
